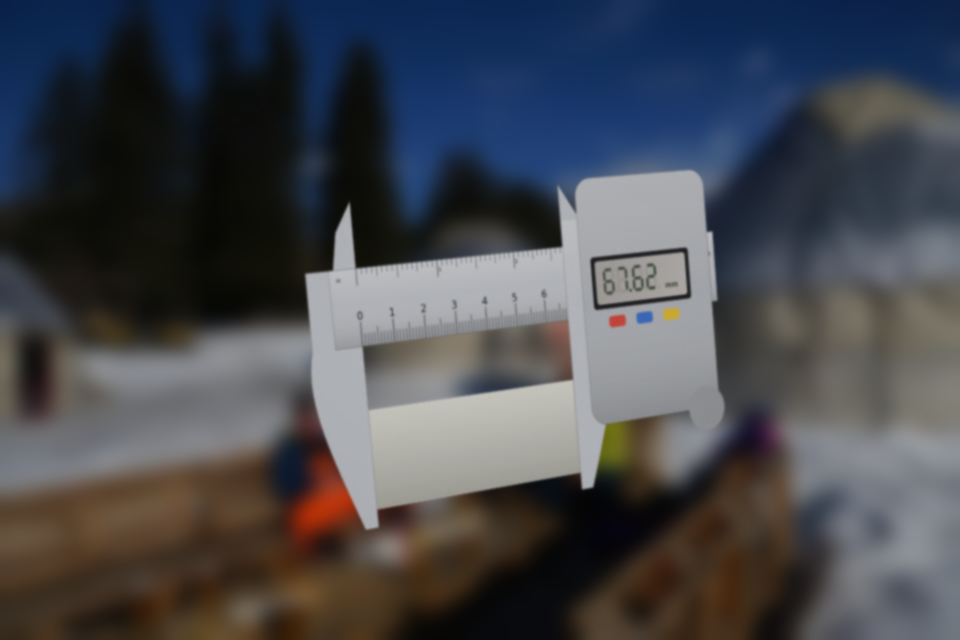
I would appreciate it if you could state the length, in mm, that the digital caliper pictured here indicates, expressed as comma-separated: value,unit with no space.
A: 67.62,mm
